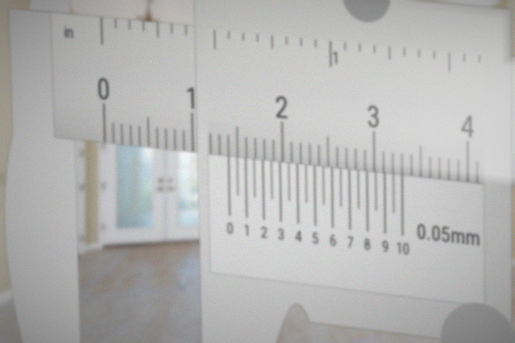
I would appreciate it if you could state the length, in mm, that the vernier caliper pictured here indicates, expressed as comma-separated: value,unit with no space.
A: 14.0,mm
